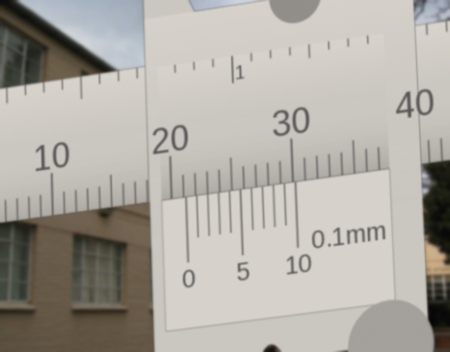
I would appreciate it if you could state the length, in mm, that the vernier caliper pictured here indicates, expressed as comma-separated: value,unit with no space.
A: 21.2,mm
